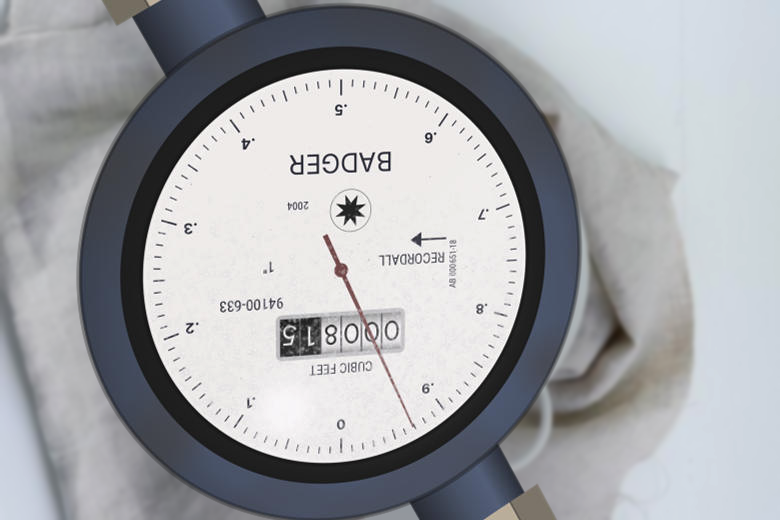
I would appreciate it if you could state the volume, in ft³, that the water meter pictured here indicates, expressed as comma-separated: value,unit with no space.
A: 814.93,ft³
